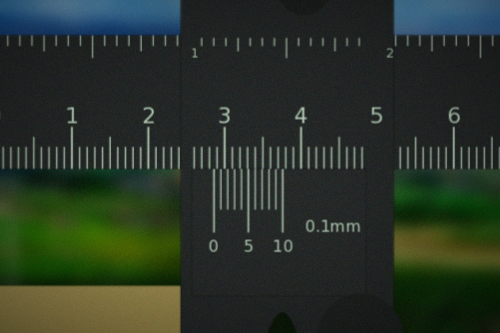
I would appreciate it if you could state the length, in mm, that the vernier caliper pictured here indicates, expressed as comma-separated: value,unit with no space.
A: 28.6,mm
